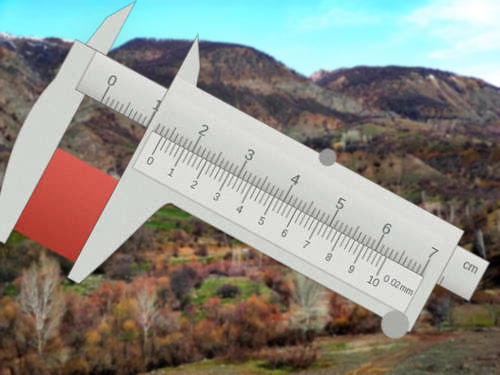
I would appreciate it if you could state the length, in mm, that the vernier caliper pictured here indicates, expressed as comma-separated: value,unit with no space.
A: 13.5,mm
